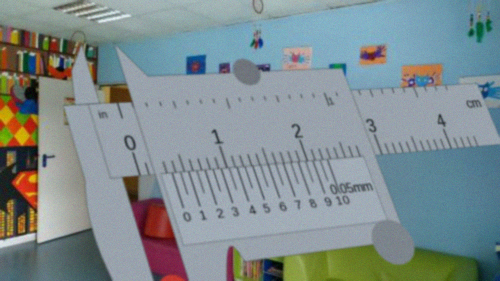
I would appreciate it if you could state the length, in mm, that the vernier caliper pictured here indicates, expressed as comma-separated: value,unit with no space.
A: 3.6,mm
